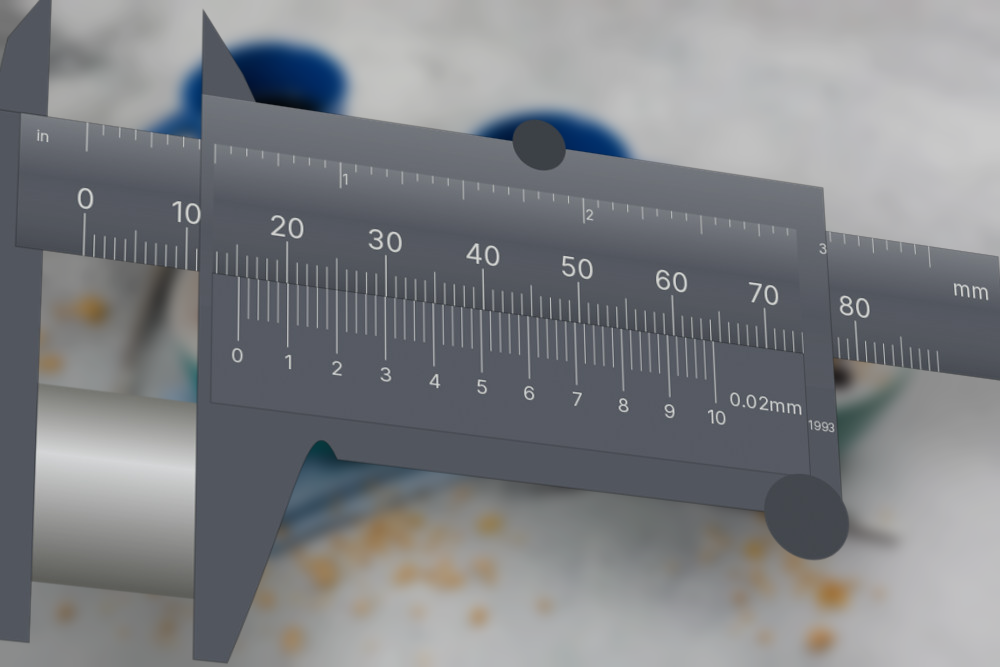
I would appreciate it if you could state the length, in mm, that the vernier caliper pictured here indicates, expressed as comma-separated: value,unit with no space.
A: 15.2,mm
